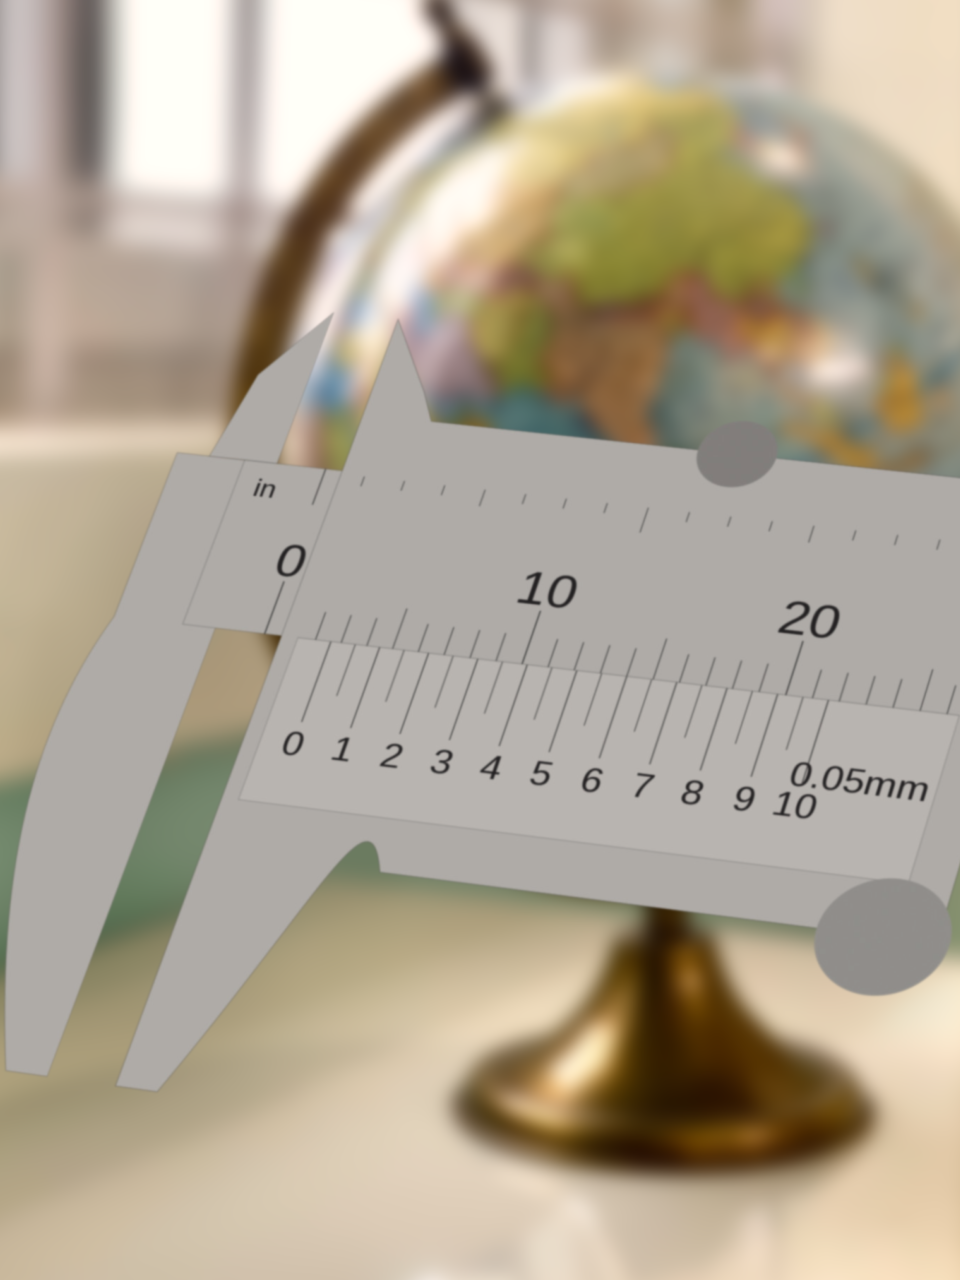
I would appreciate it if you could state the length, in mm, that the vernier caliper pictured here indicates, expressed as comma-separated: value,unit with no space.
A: 2.6,mm
